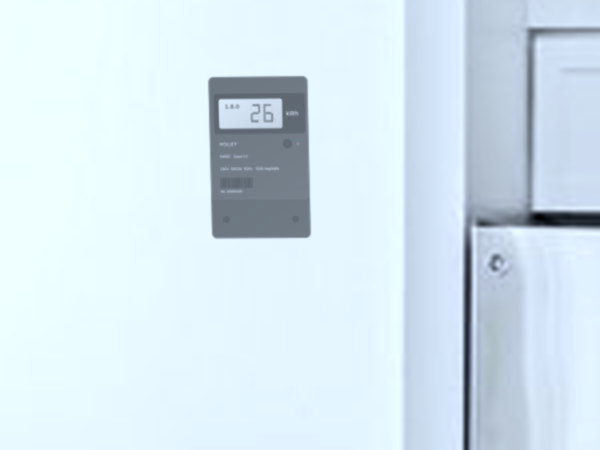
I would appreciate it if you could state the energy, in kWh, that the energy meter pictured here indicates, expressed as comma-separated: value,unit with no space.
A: 26,kWh
